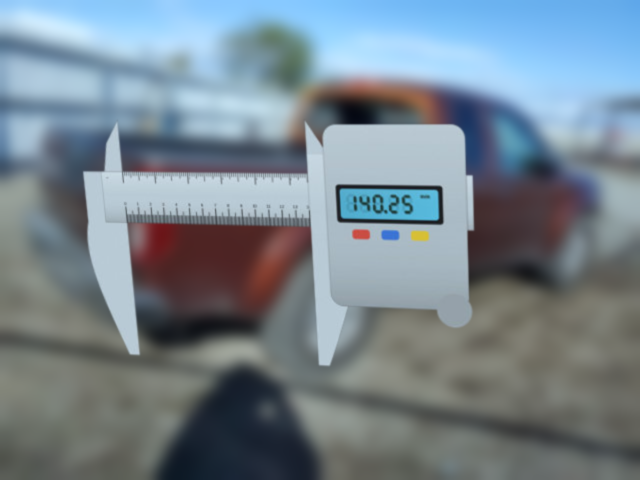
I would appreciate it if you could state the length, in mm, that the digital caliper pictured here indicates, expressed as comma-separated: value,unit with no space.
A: 140.25,mm
